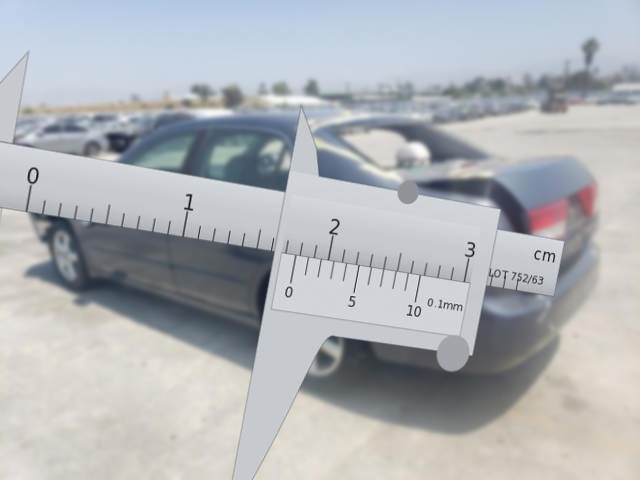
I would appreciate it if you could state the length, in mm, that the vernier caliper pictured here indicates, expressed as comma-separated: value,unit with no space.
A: 17.7,mm
